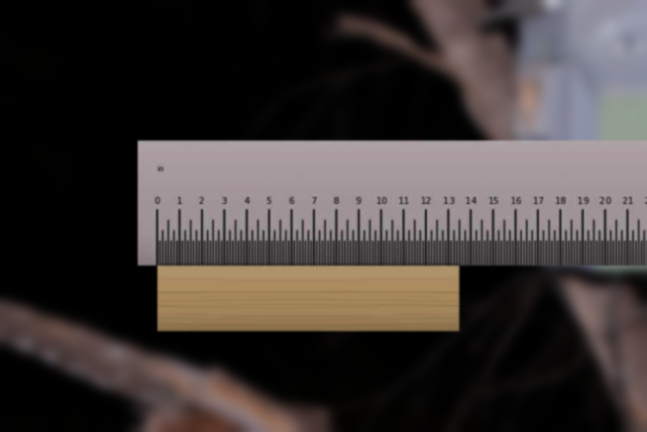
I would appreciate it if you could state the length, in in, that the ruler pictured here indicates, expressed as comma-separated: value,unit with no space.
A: 13.5,in
